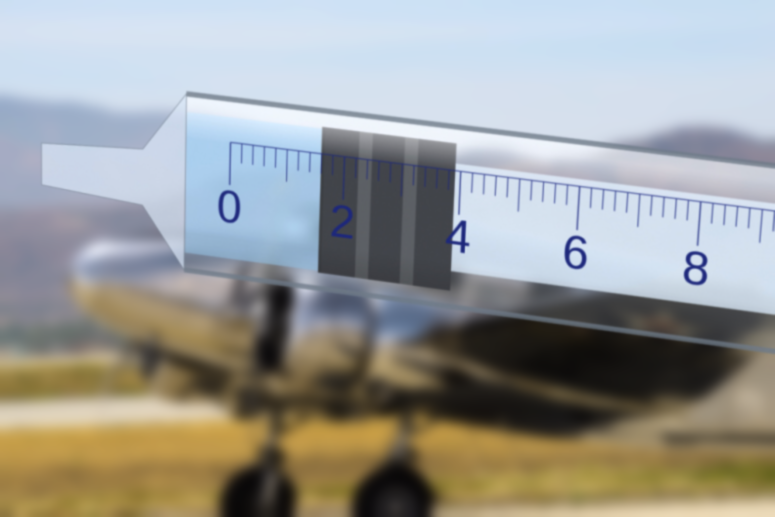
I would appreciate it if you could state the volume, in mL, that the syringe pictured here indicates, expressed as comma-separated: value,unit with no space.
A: 1.6,mL
